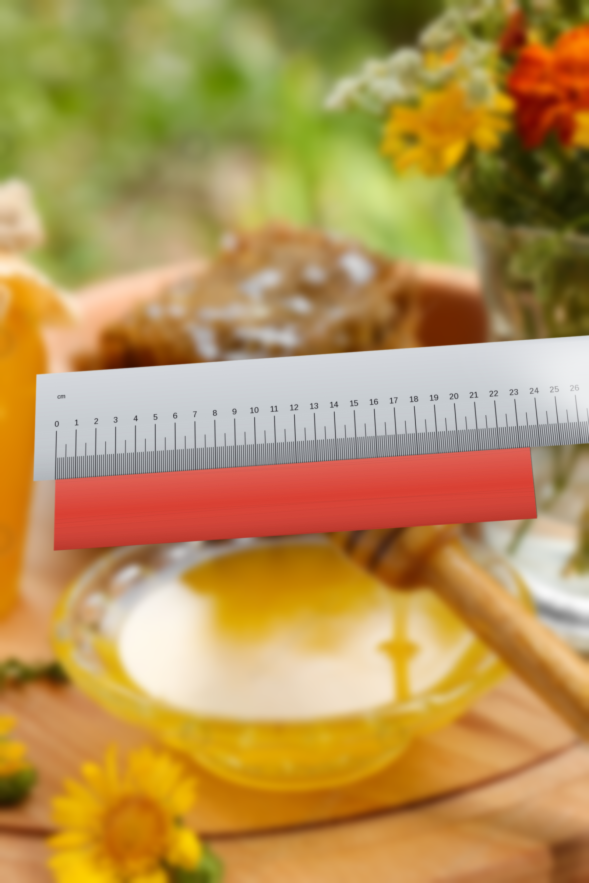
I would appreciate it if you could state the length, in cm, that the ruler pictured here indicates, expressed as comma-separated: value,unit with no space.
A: 23.5,cm
